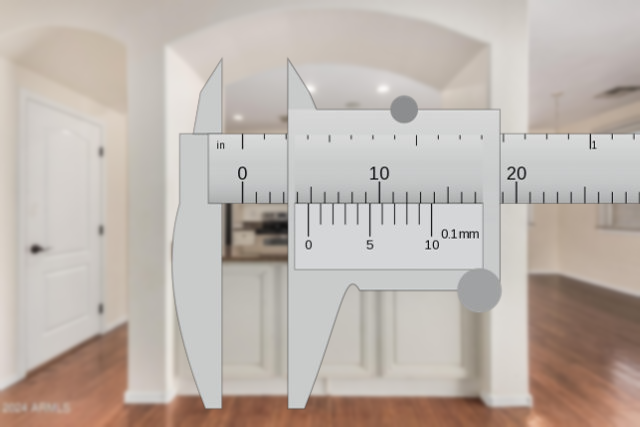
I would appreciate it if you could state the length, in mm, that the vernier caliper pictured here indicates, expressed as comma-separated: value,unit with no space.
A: 4.8,mm
